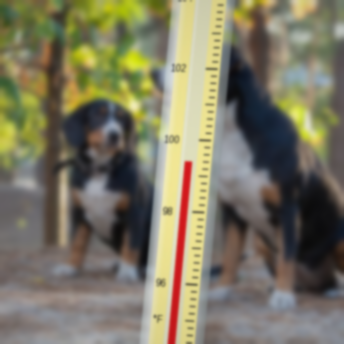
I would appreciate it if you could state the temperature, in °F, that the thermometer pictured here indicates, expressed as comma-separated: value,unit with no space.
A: 99.4,°F
